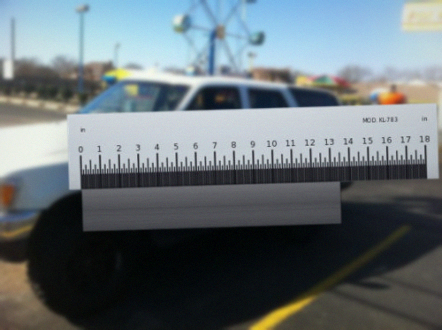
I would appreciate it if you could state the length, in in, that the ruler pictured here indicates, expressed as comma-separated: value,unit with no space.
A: 13.5,in
